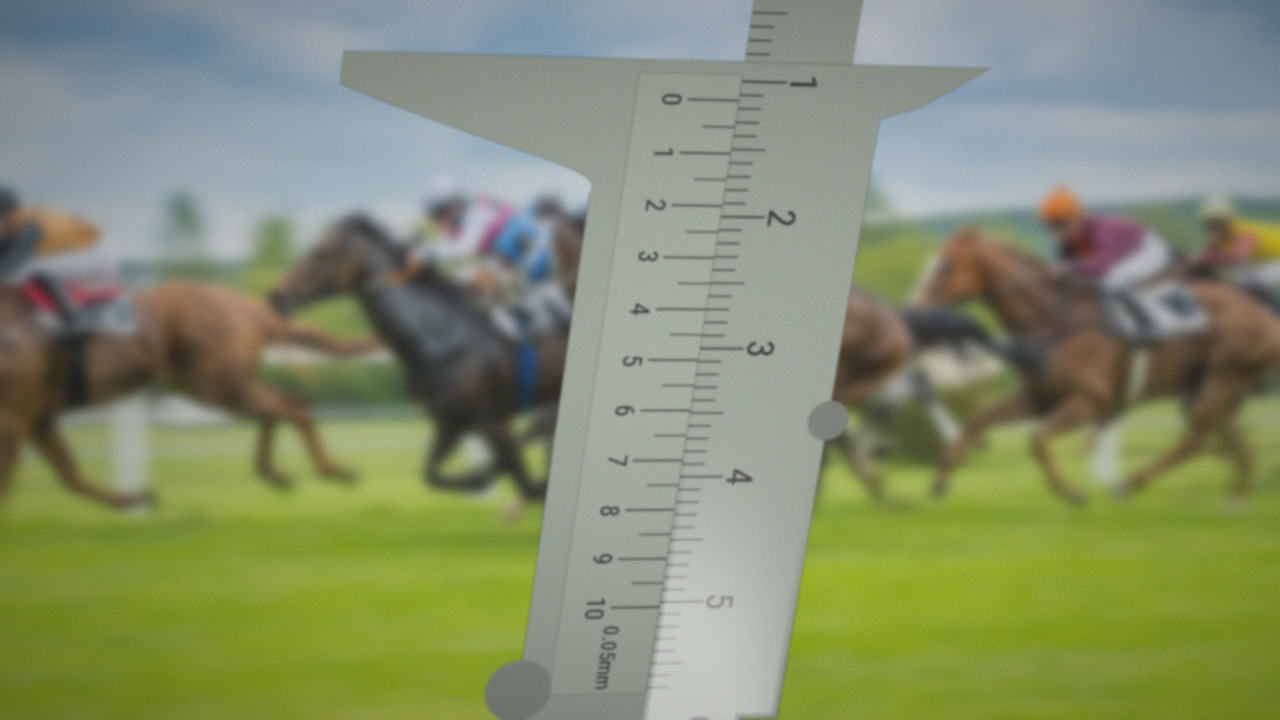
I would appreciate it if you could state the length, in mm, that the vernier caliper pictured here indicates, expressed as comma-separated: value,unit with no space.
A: 11.4,mm
